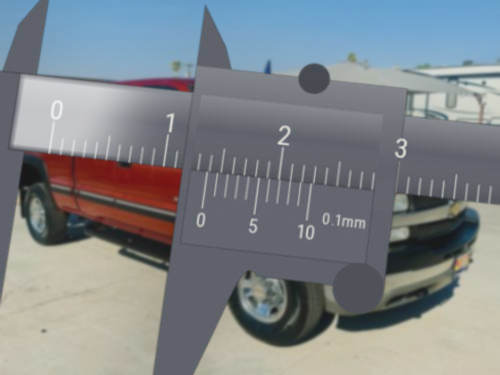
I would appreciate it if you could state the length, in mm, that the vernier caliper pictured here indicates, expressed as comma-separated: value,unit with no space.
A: 13.8,mm
